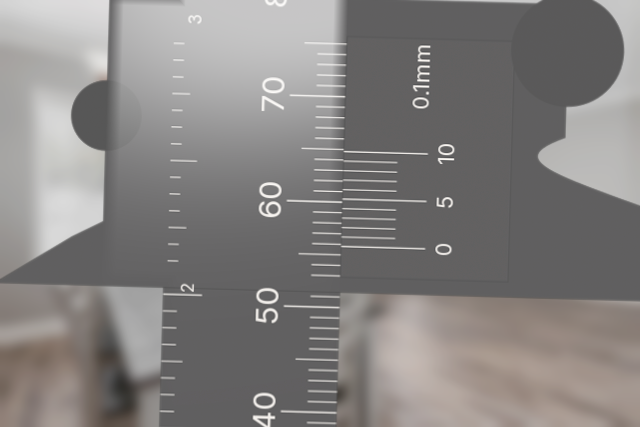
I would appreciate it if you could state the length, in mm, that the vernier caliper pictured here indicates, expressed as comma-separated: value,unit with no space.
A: 55.8,mm
